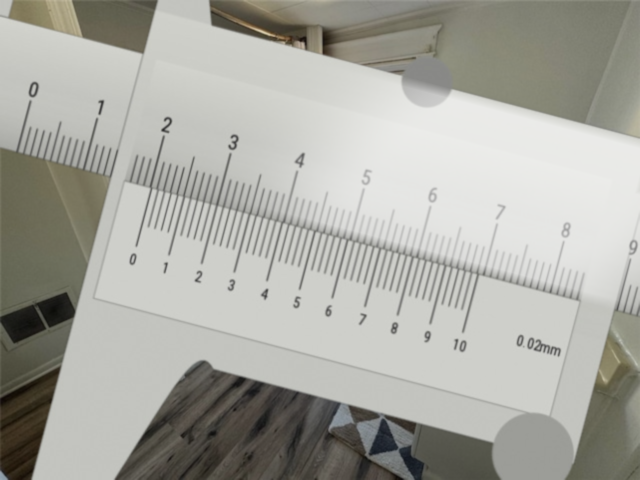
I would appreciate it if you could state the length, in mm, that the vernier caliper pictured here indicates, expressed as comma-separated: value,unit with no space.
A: 20.2,mm
